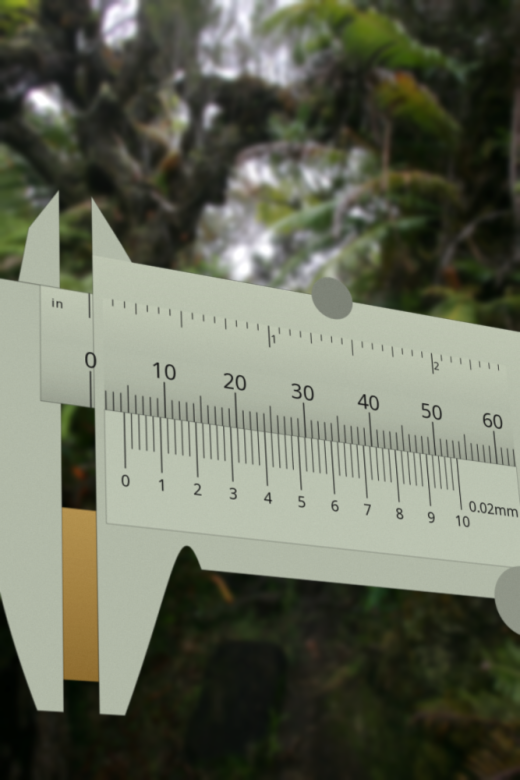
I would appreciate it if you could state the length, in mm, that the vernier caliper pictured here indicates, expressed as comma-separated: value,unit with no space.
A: 4.4,mm
